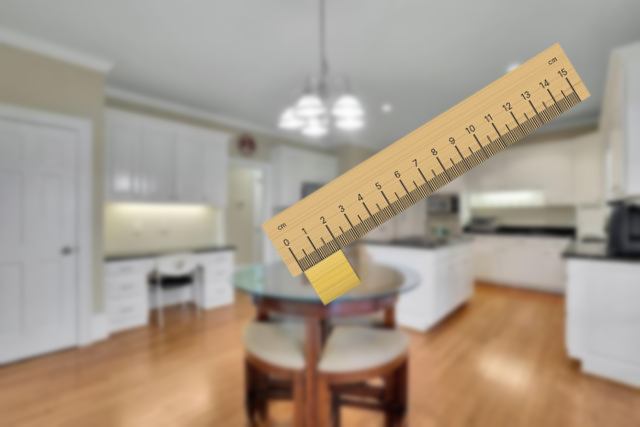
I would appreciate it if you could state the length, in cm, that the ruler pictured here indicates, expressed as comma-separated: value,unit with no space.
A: 2,cm
